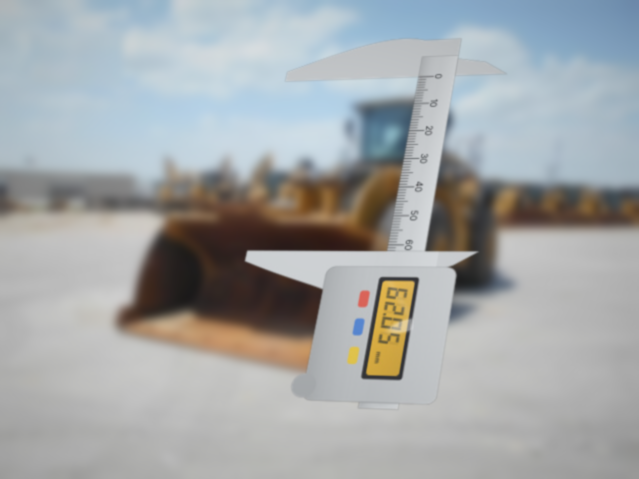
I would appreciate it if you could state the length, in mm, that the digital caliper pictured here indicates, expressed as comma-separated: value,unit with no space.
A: 62.05,mm
